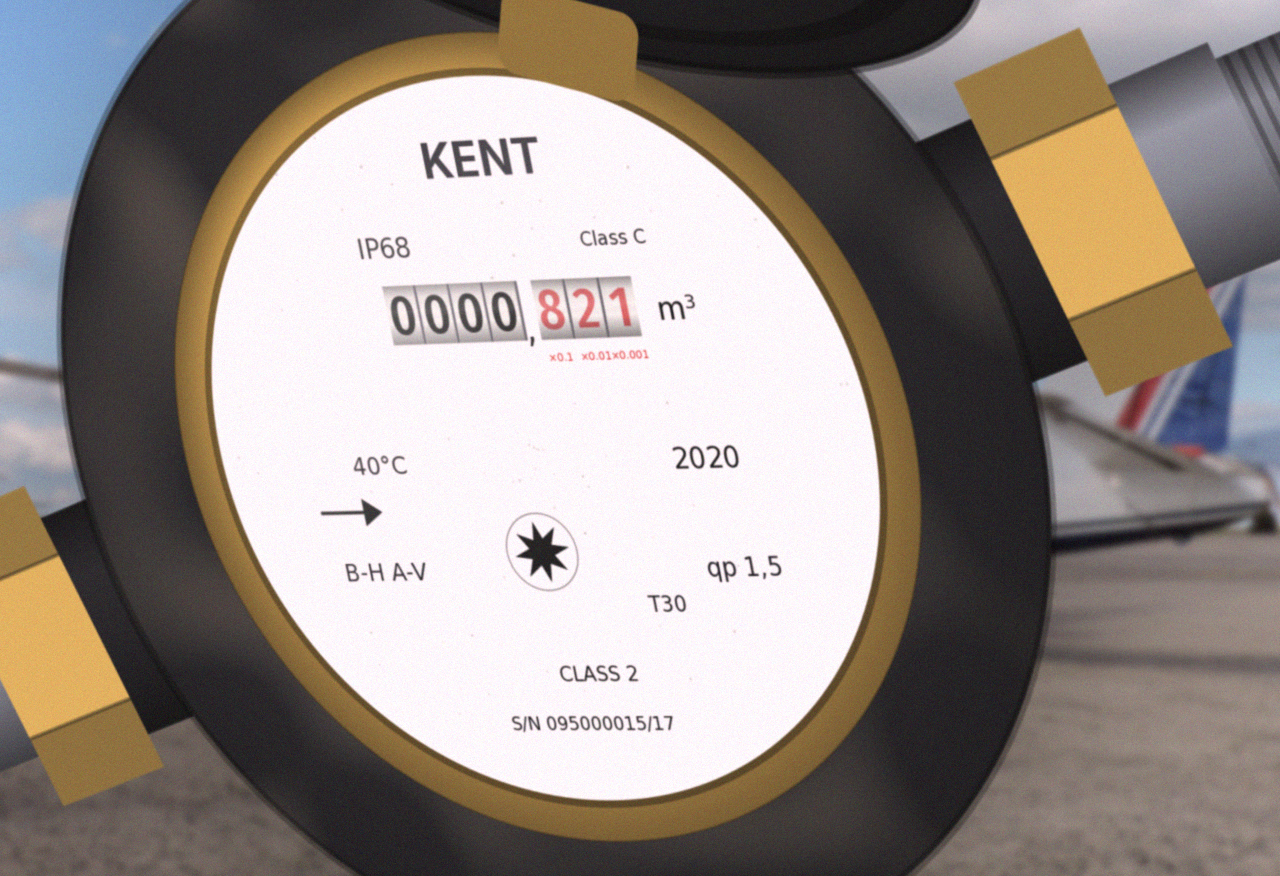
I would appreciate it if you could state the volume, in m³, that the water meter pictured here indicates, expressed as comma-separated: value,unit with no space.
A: 0.821,m³
